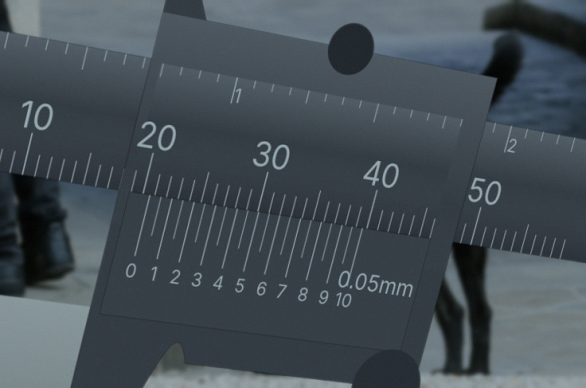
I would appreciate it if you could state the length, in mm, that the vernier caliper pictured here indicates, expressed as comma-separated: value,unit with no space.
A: 20.6,mm
